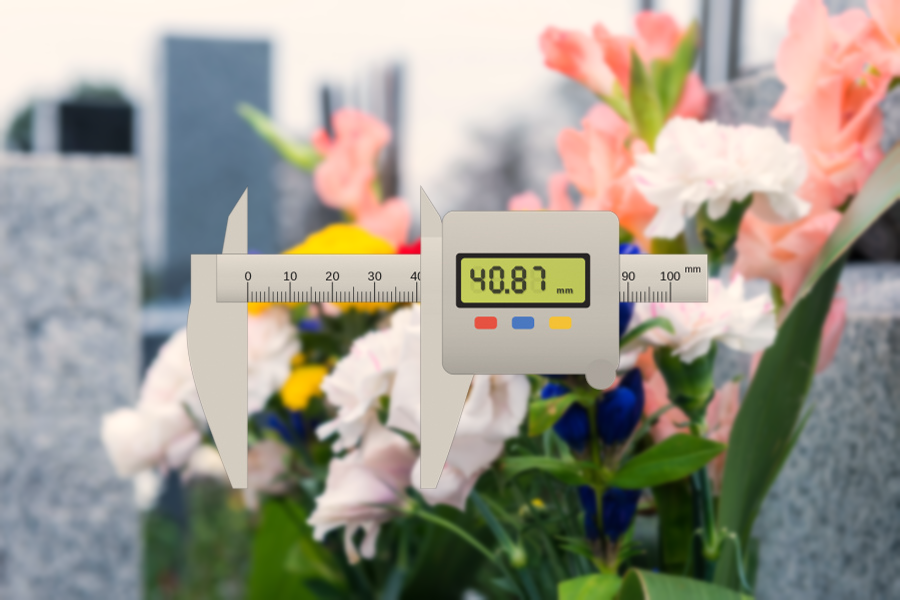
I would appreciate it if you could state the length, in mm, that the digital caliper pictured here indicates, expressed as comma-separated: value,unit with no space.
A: 40.87,mm
